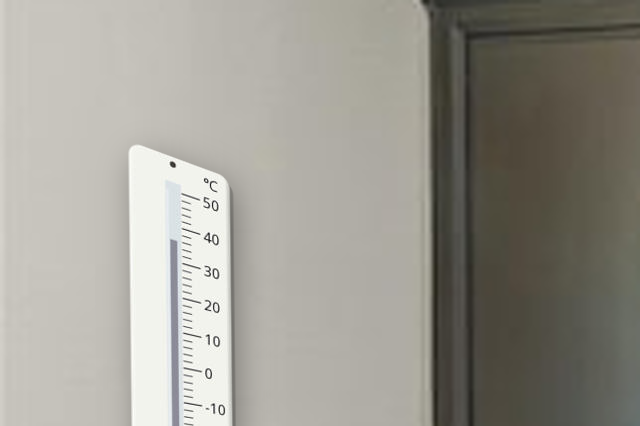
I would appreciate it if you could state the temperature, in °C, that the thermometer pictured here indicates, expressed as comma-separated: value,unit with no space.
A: 36,°C
